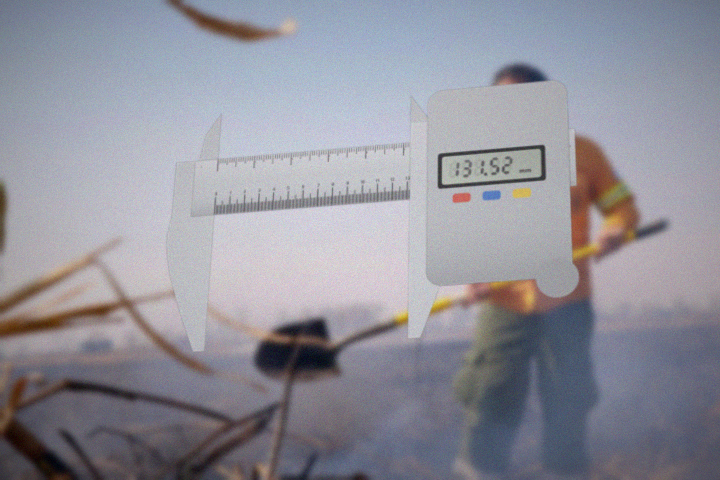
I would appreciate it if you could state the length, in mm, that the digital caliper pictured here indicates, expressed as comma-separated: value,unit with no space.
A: 131.52,mm
